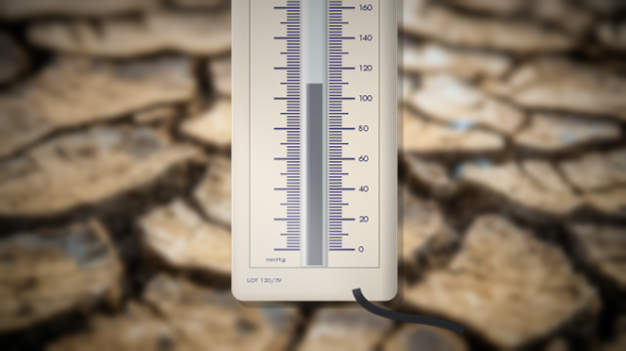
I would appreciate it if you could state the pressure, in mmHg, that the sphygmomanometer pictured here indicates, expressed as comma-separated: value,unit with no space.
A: 110,mmHg
